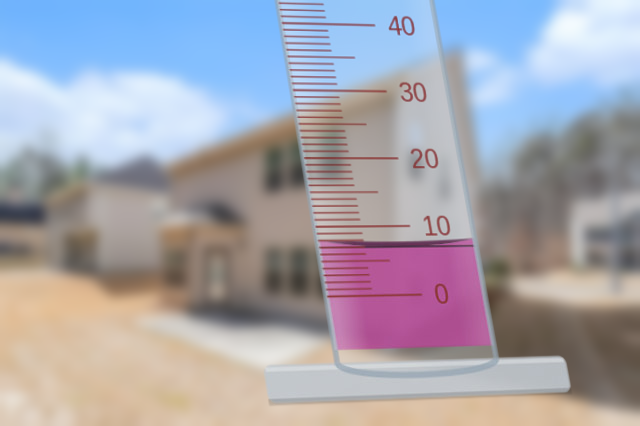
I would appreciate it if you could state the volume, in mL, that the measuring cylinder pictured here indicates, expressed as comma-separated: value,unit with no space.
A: 7,mL
